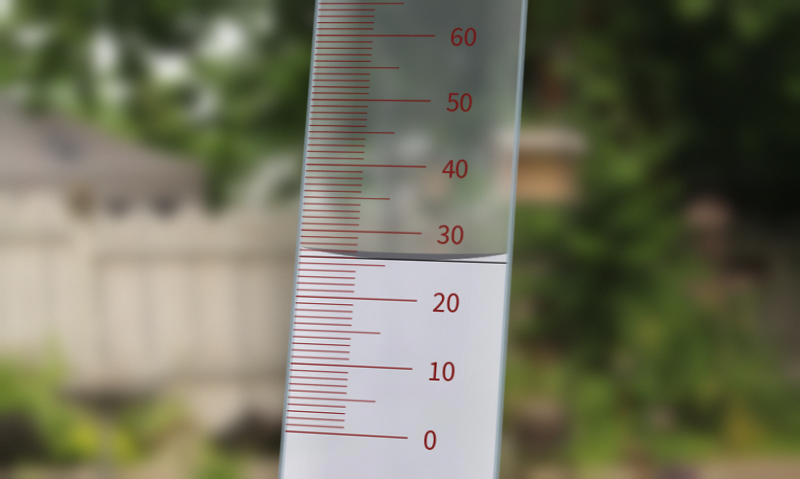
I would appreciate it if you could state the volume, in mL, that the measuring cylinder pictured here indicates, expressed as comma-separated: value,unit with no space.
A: 26,mL
